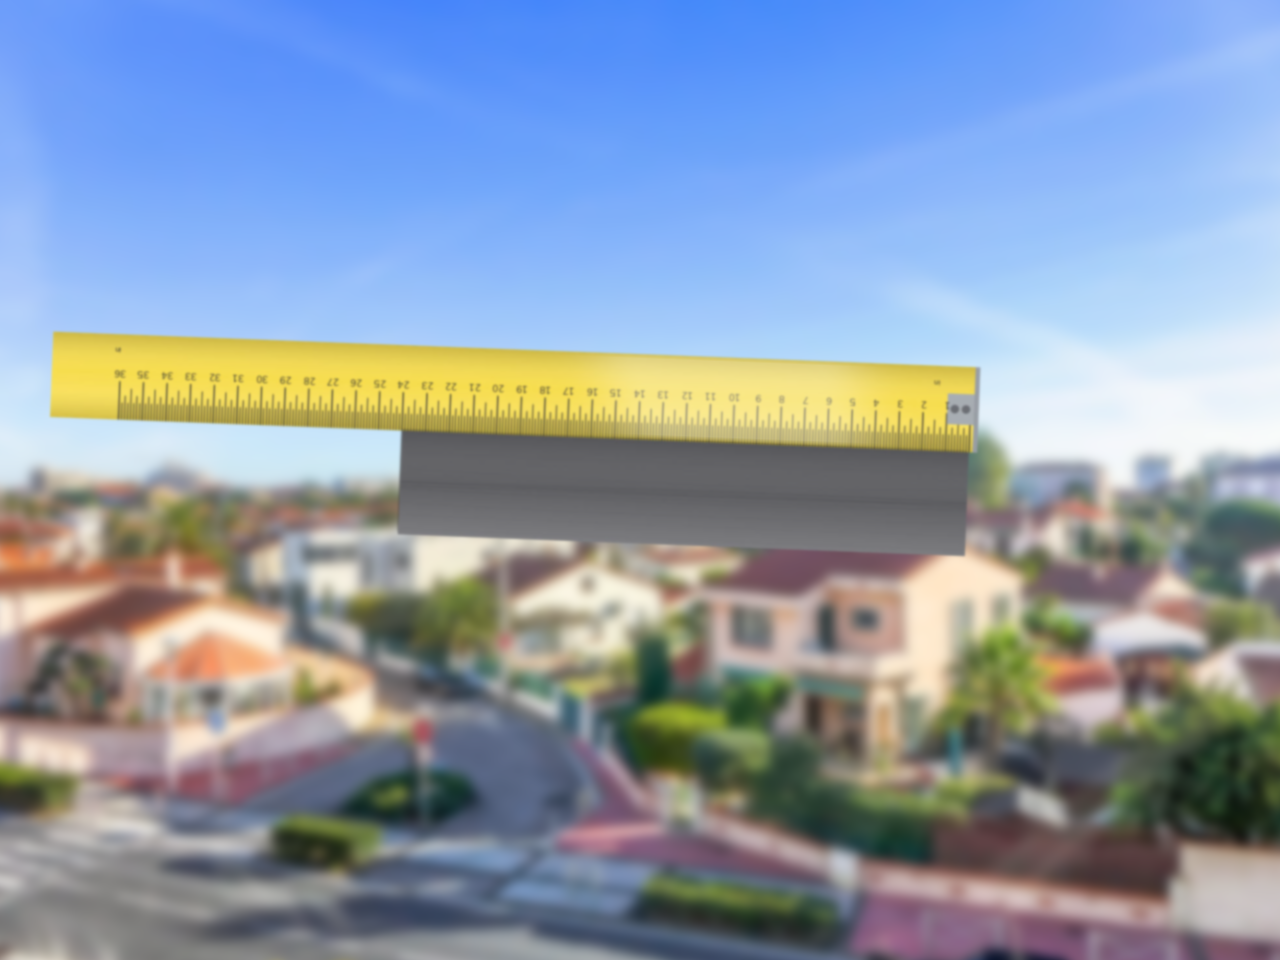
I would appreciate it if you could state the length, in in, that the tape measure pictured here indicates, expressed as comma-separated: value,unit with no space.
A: 24,in
